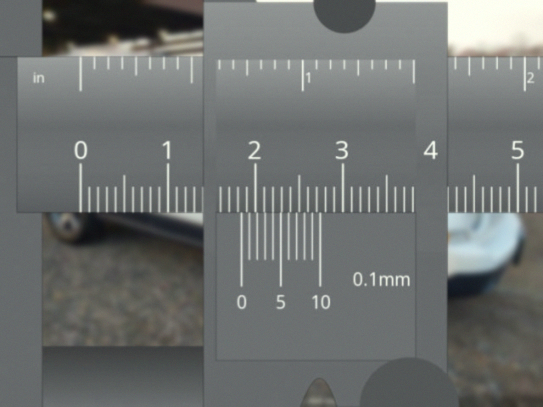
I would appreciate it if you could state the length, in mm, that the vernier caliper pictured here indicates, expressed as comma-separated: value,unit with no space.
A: 18.4,mm
